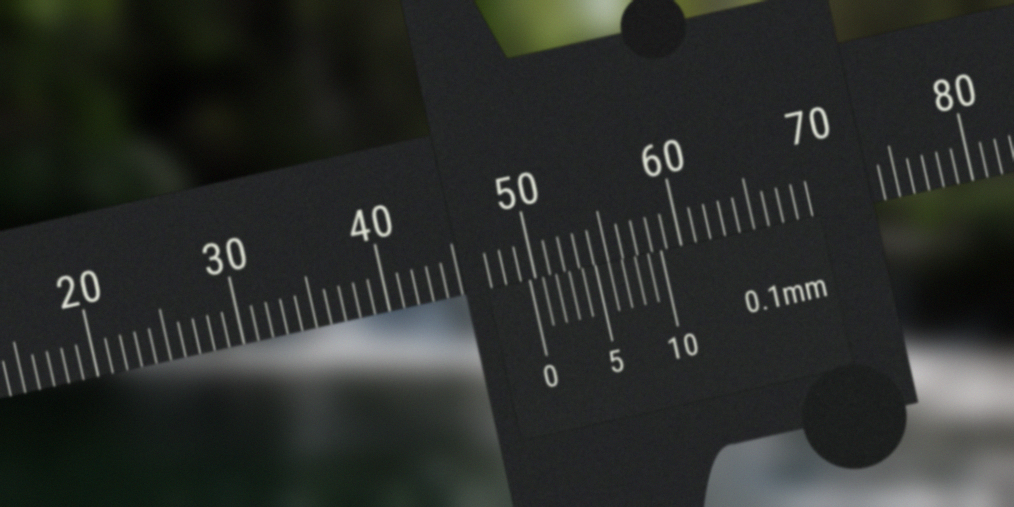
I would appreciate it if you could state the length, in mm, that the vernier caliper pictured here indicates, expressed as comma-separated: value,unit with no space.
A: 49.6,mm
